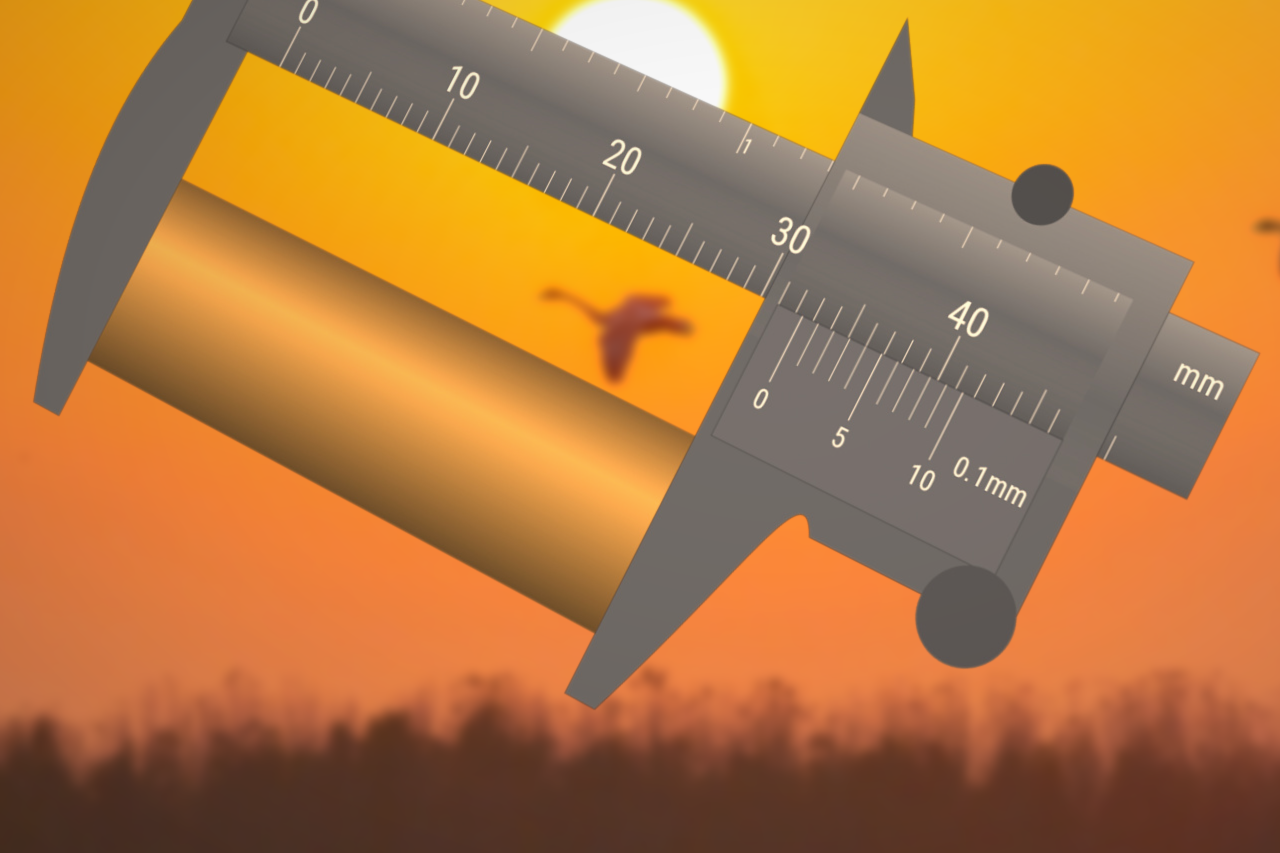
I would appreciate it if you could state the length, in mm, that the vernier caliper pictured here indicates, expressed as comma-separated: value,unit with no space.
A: 32.4,mm
